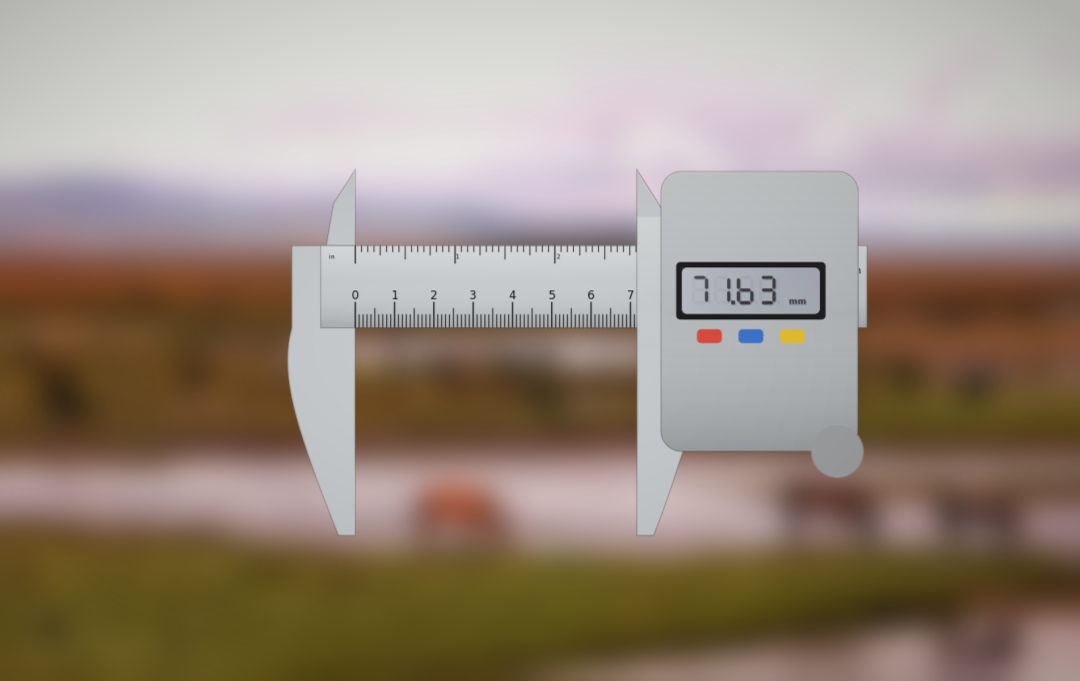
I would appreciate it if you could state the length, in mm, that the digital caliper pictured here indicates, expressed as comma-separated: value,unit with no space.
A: 71.63,mm
